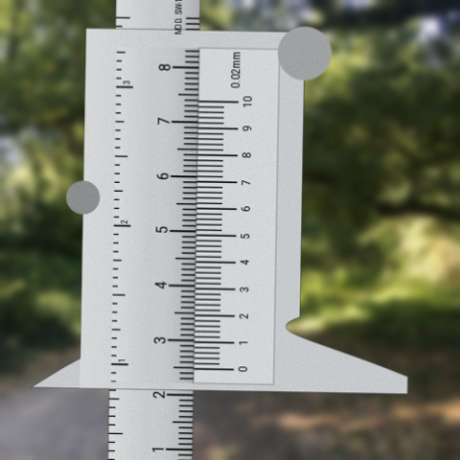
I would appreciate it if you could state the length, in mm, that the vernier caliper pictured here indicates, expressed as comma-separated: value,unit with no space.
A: 24.8,mm
